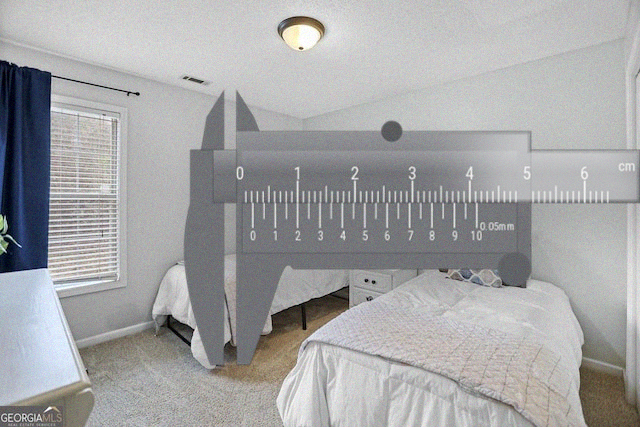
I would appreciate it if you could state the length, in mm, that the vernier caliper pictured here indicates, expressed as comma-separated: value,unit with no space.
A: 2.2,mm
